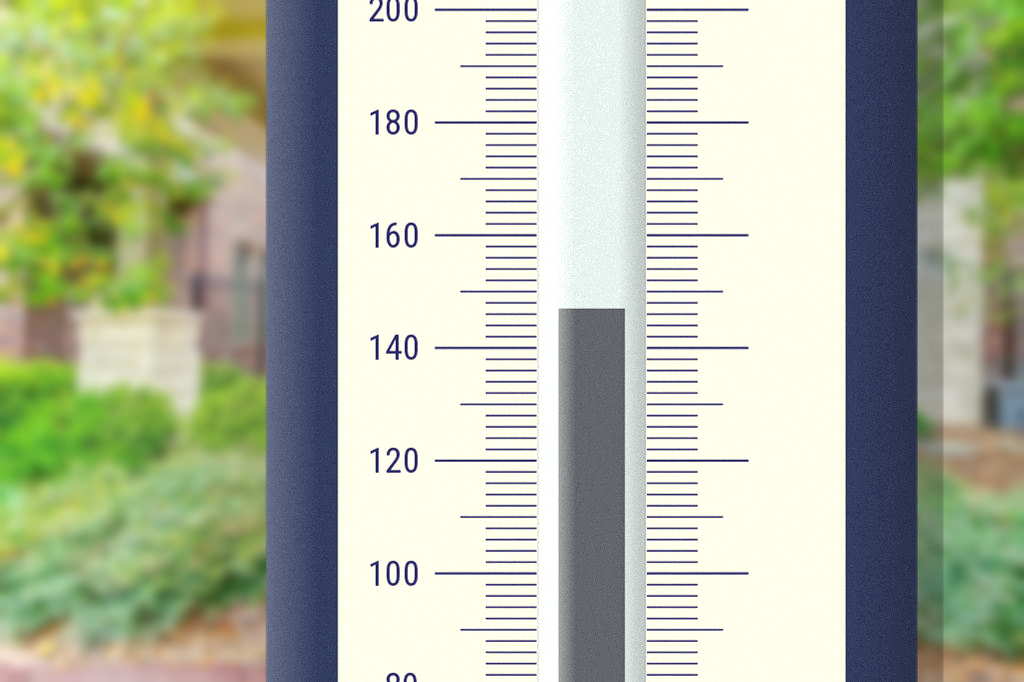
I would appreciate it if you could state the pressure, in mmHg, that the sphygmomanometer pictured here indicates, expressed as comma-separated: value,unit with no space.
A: 147,mmHg
